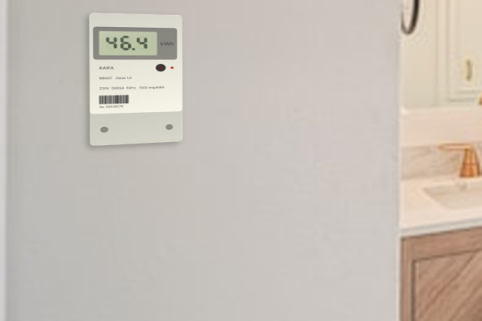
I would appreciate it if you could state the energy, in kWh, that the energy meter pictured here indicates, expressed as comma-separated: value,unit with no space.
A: 46.4,kWh
